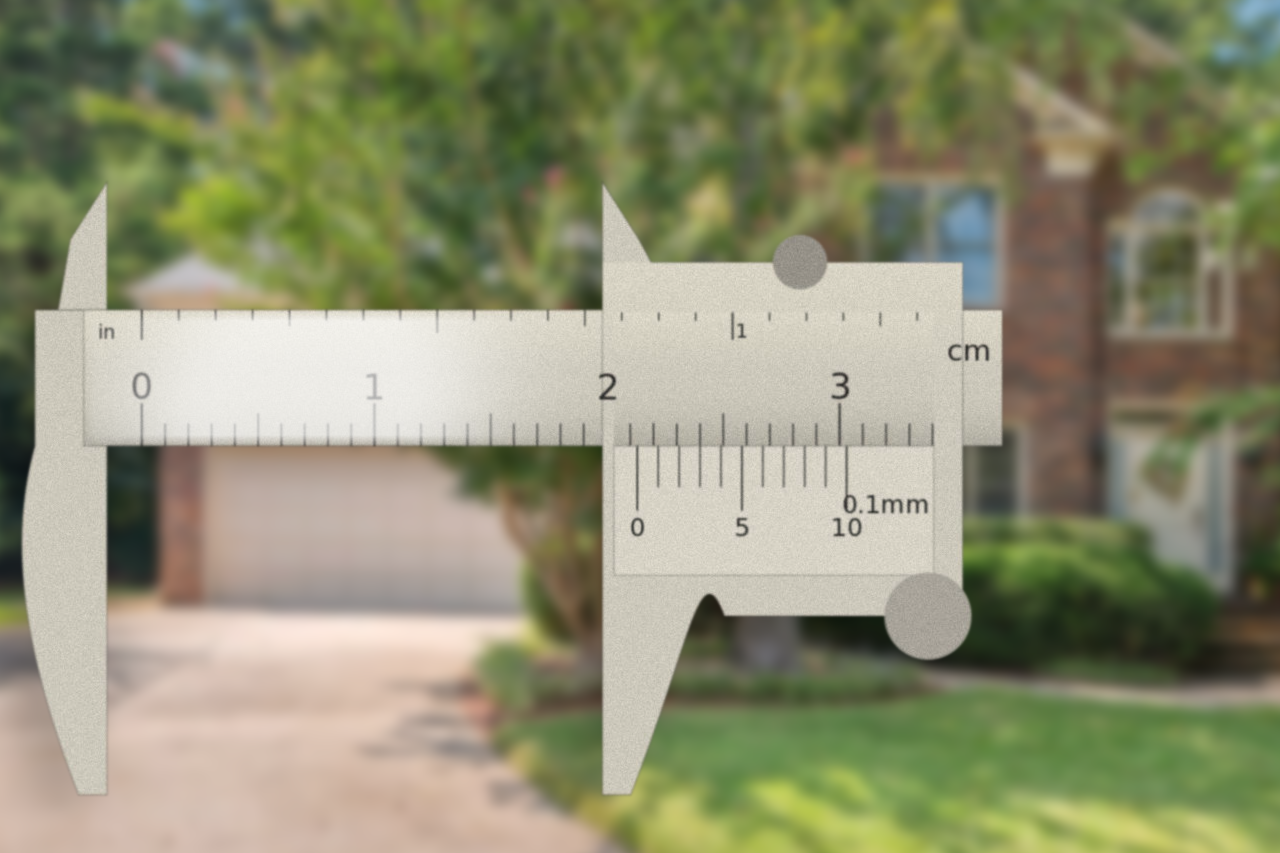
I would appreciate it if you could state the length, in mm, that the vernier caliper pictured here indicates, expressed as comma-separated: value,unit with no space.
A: 21.3,mm
